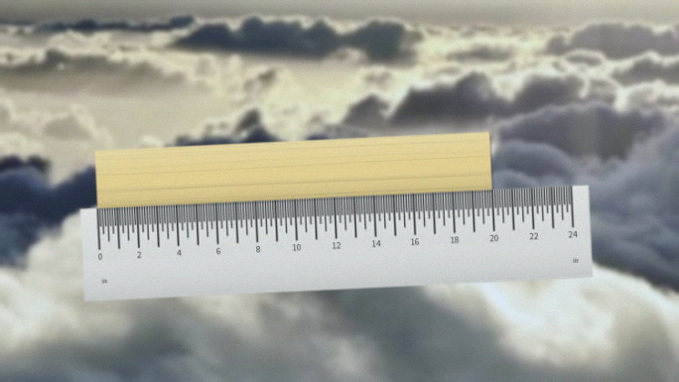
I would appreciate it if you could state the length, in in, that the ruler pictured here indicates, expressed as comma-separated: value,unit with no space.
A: 20,in
